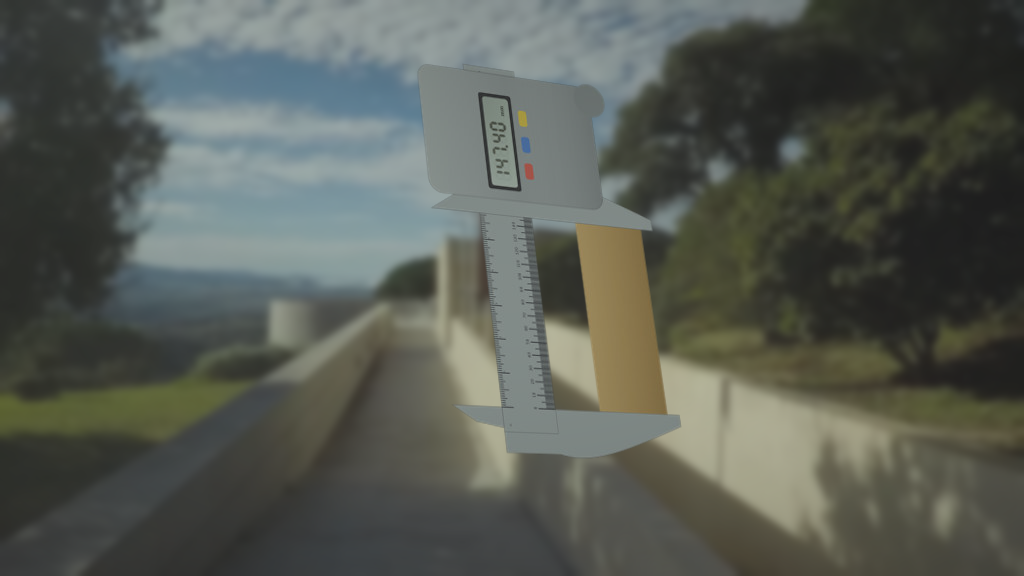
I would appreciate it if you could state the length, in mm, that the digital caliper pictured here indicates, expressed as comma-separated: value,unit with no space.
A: 147.40,mm
